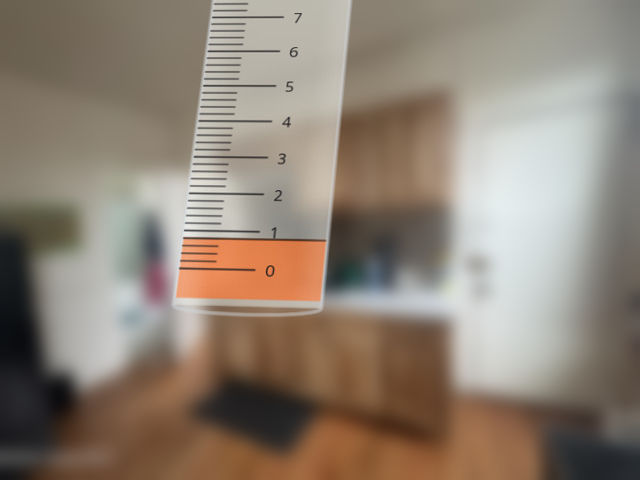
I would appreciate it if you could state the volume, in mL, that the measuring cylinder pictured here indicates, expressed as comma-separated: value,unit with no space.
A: 0.8,mL
